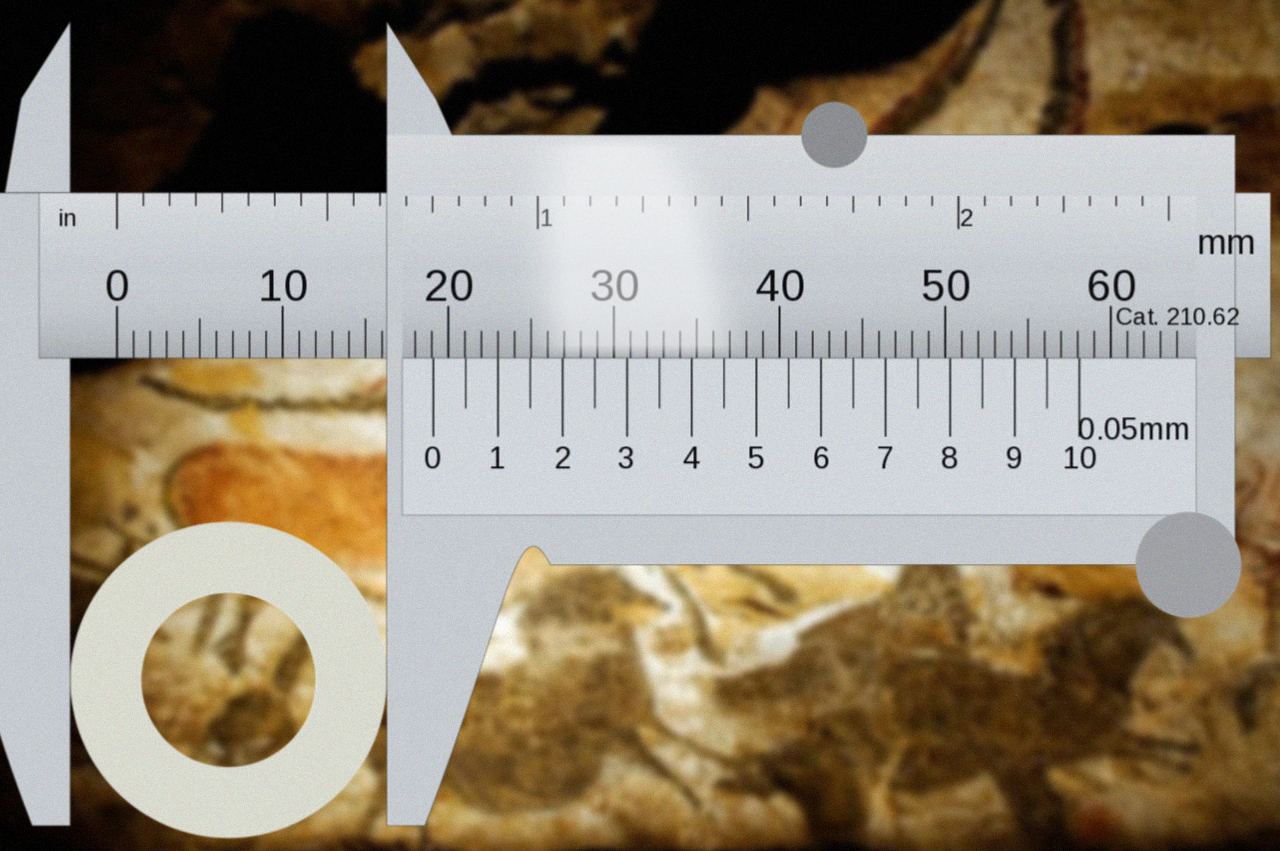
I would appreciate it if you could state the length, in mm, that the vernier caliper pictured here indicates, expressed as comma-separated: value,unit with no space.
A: 19.1,mm
